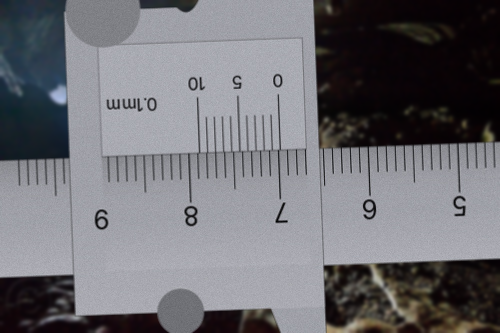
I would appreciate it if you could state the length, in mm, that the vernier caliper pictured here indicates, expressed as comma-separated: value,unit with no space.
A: 69.8,mm
